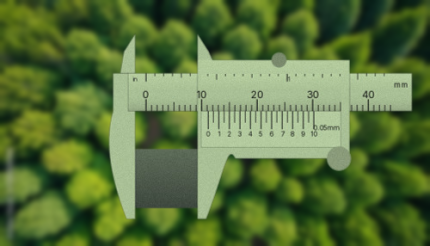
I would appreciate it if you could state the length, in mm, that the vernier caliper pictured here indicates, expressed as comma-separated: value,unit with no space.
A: 11.2,mm
